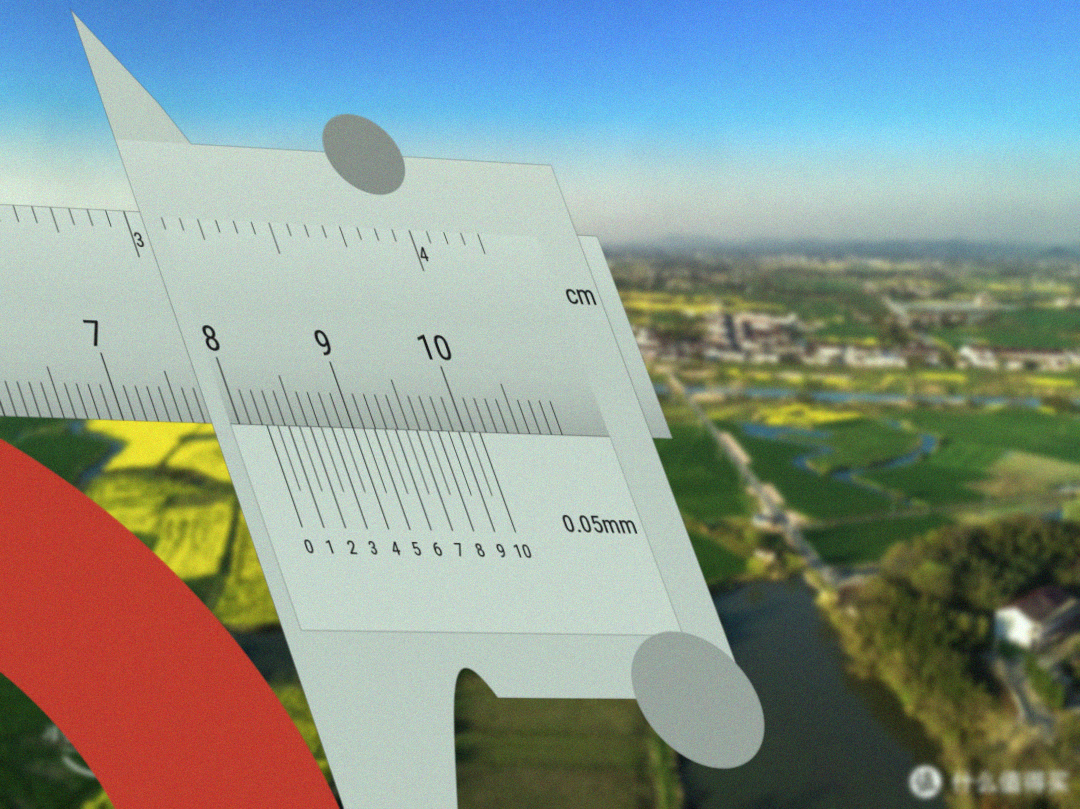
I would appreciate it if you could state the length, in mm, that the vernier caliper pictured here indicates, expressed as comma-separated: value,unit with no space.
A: 82.4,mm
